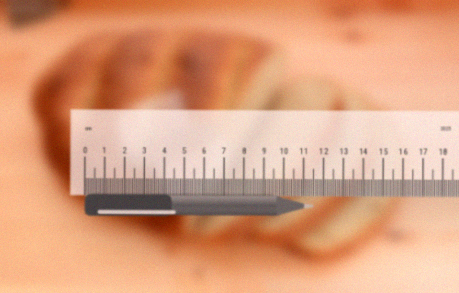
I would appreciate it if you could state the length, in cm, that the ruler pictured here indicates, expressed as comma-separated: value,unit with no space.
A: 11.5,cm
